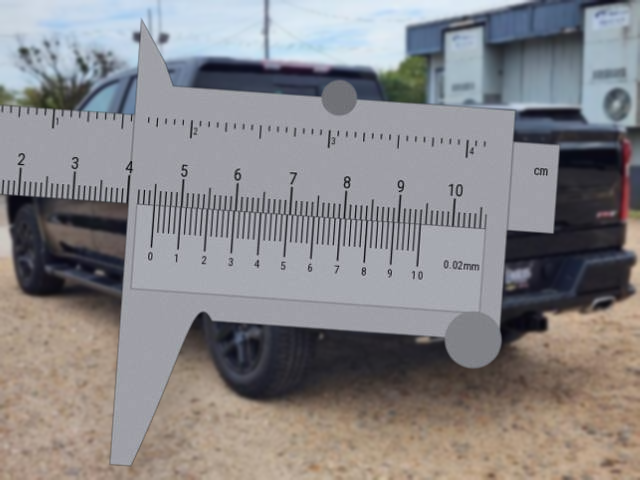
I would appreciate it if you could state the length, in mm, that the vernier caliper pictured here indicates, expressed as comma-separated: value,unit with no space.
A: 45.0,mm
